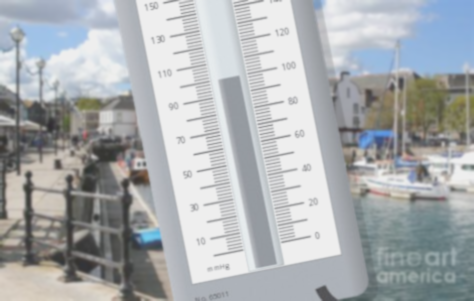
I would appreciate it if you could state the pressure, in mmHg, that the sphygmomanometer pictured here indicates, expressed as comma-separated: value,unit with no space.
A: 100,mmHg
